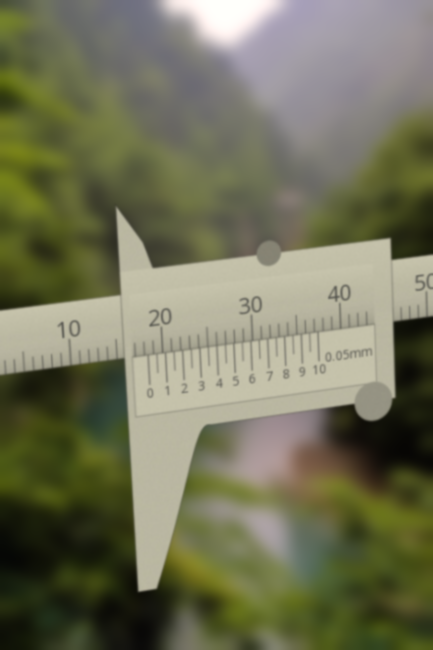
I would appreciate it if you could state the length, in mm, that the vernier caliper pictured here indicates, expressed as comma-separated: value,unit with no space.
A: 18.4,mm
